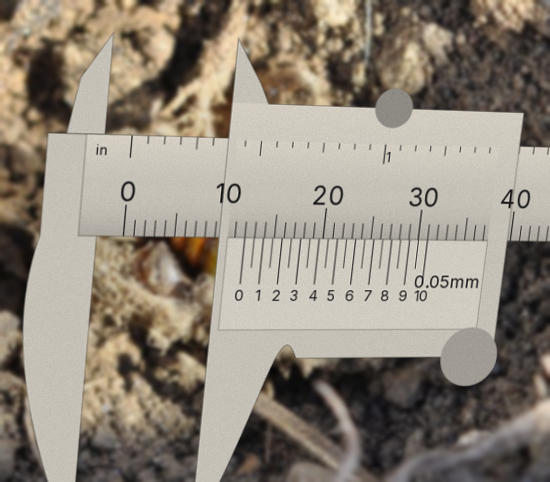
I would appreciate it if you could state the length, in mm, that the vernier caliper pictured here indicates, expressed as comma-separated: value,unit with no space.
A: 12.0,mm
